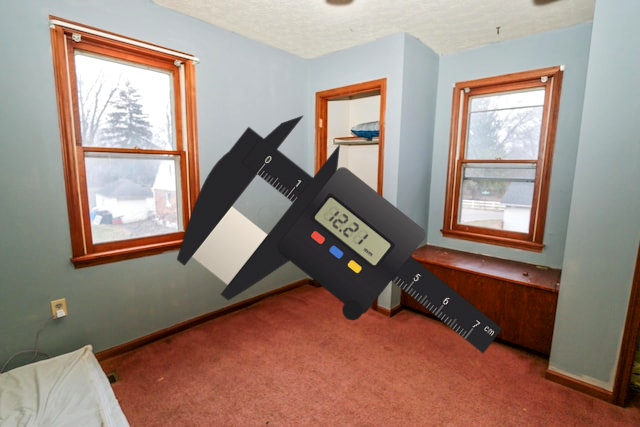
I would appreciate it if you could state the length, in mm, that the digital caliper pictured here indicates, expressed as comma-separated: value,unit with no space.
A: 12.21,mm
